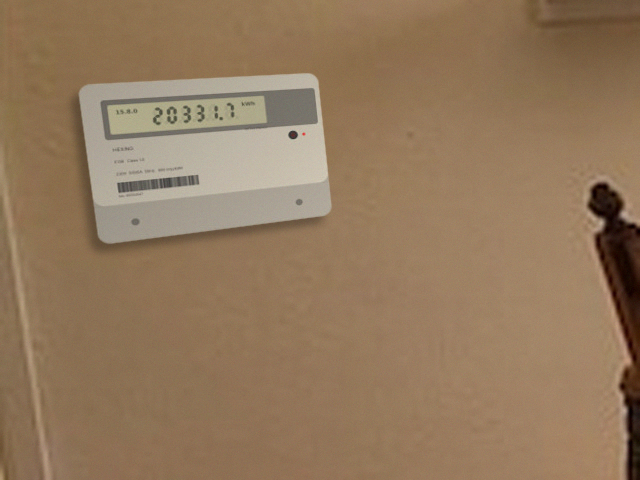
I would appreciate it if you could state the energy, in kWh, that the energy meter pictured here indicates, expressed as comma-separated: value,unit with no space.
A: 20331.7,kWh
